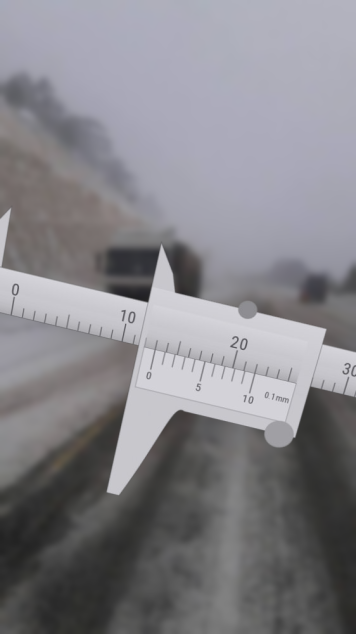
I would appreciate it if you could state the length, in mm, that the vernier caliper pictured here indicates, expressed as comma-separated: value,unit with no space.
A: 13.0,mm
